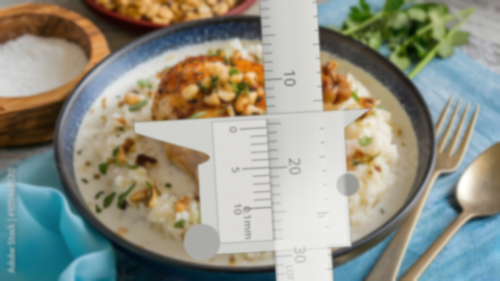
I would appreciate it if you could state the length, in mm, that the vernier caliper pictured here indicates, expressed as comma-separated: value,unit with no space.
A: 15.4,mm
